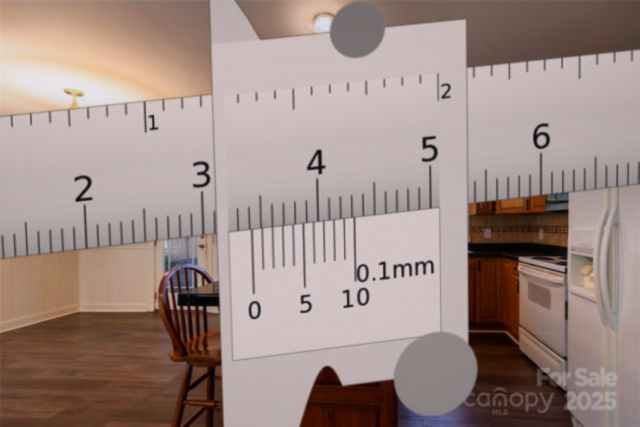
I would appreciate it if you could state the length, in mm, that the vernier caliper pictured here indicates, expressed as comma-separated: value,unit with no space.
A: 34.2,mm
